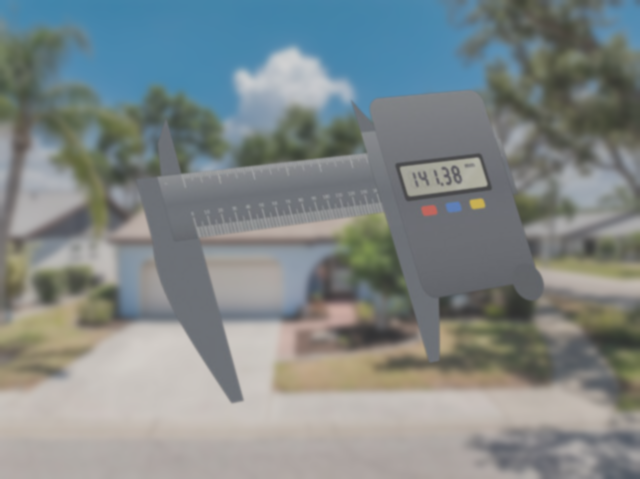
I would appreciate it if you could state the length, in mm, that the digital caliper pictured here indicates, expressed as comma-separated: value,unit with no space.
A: 141.38,mm
